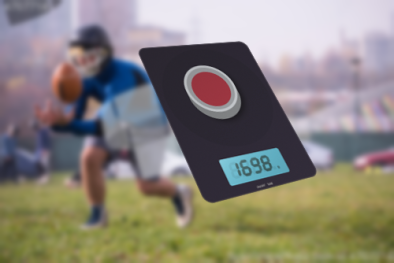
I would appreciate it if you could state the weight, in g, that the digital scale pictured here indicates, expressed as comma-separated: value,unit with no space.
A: 1698,g
